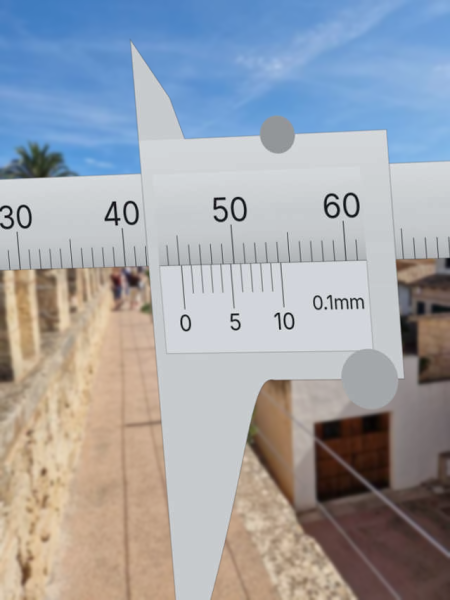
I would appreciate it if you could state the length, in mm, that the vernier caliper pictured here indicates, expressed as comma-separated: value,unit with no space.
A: 45.2,mm
